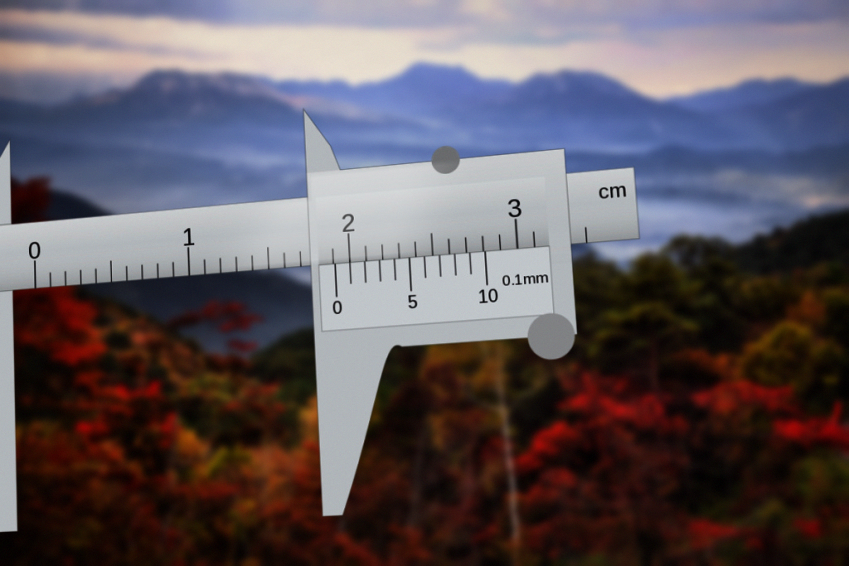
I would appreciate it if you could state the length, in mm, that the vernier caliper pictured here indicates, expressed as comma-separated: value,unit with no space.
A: 19.1,mm
